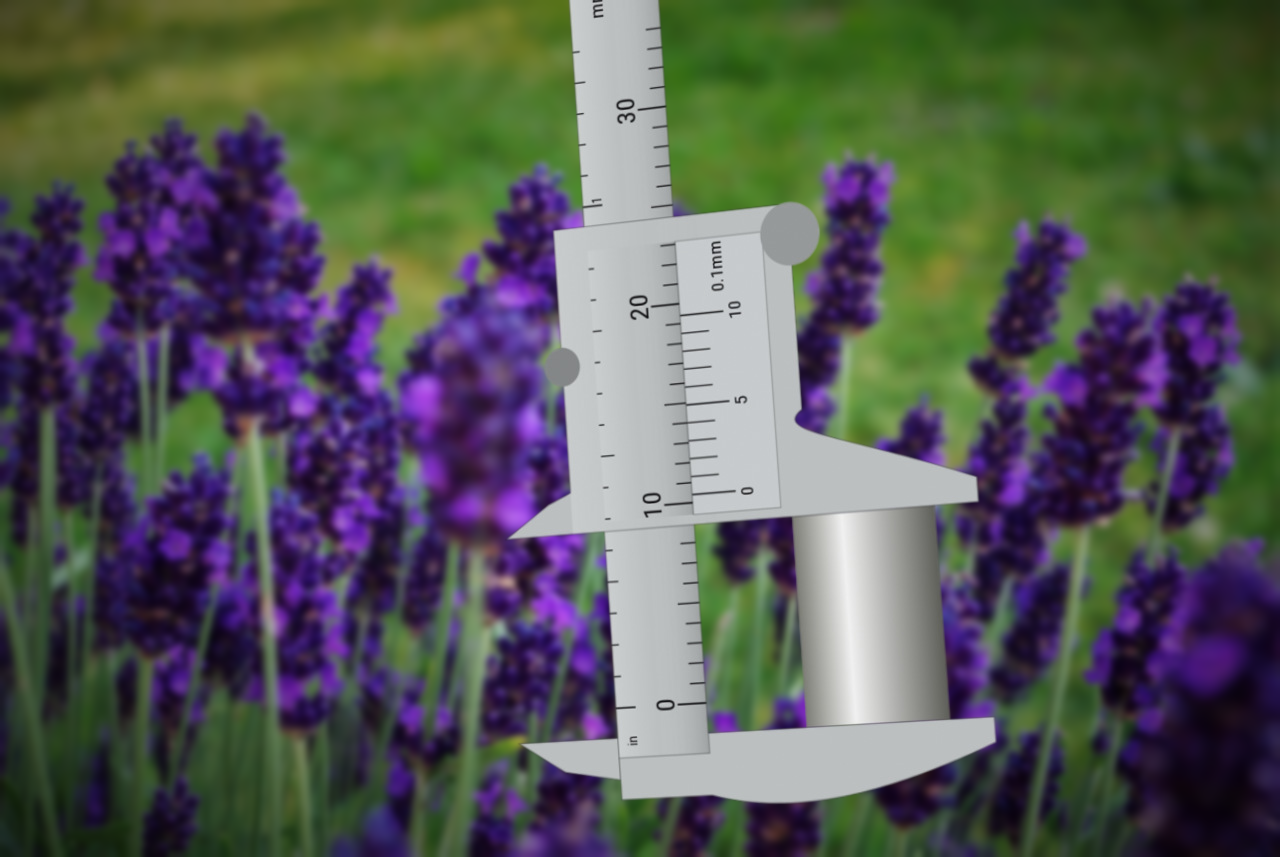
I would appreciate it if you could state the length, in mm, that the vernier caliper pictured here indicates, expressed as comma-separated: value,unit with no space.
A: 10.4,mm
